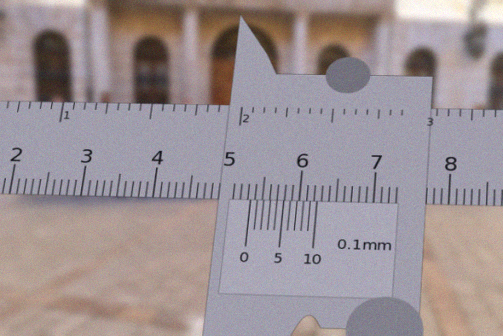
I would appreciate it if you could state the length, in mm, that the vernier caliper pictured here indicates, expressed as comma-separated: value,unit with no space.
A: 53.4,mm
